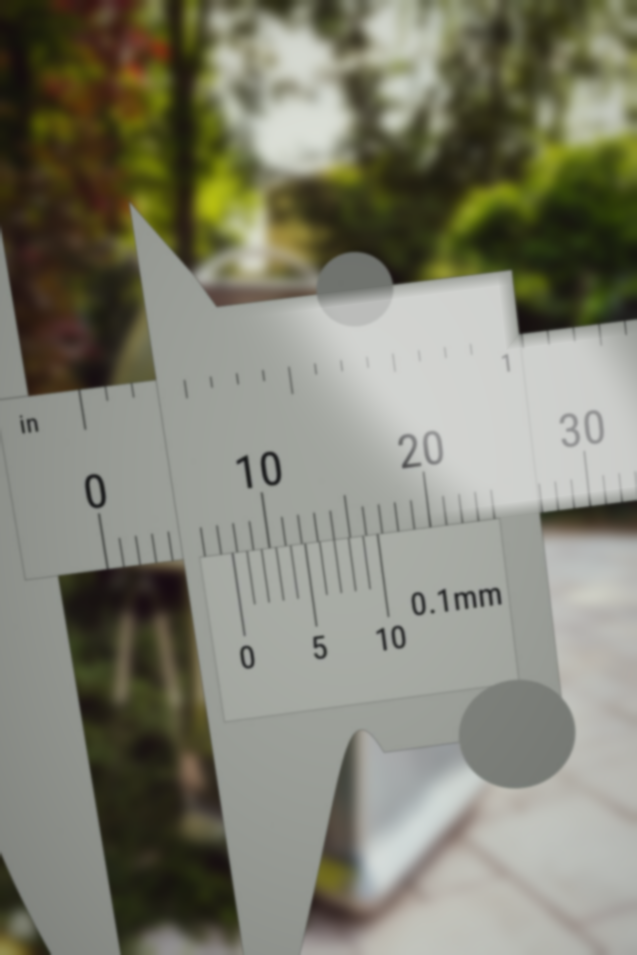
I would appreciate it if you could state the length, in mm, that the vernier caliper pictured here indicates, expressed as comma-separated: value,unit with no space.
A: 7.7,mm
